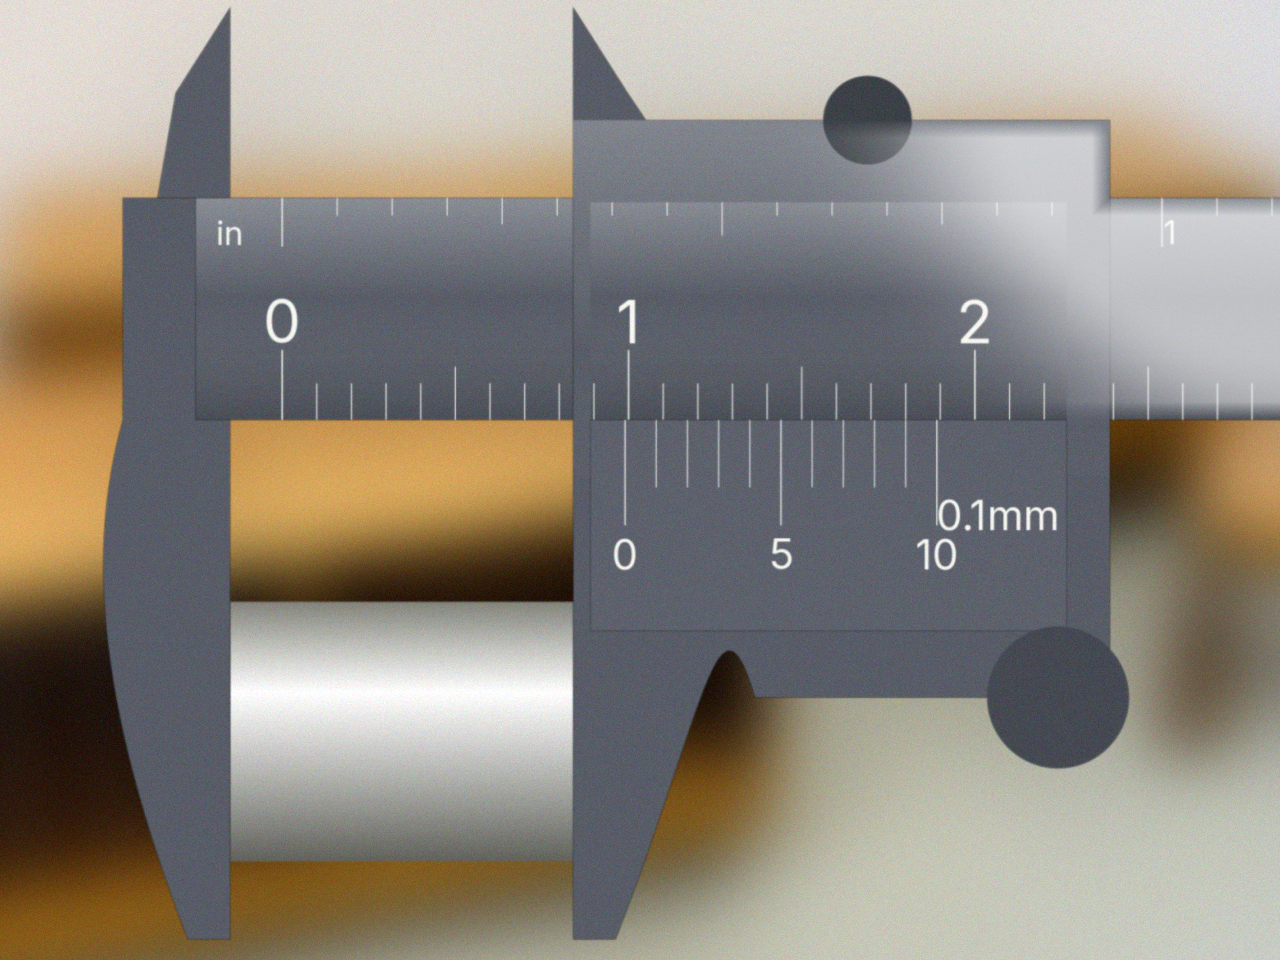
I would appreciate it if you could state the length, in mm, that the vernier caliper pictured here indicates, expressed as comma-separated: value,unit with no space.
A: 9.9,mm
